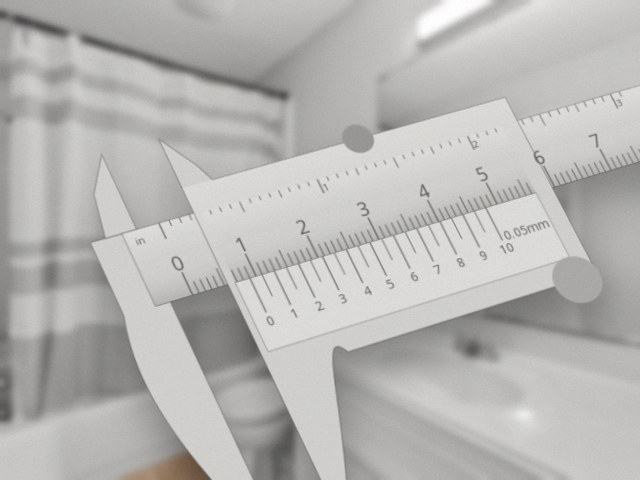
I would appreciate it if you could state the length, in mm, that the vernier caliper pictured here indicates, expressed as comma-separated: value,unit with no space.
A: 9.0,mm
